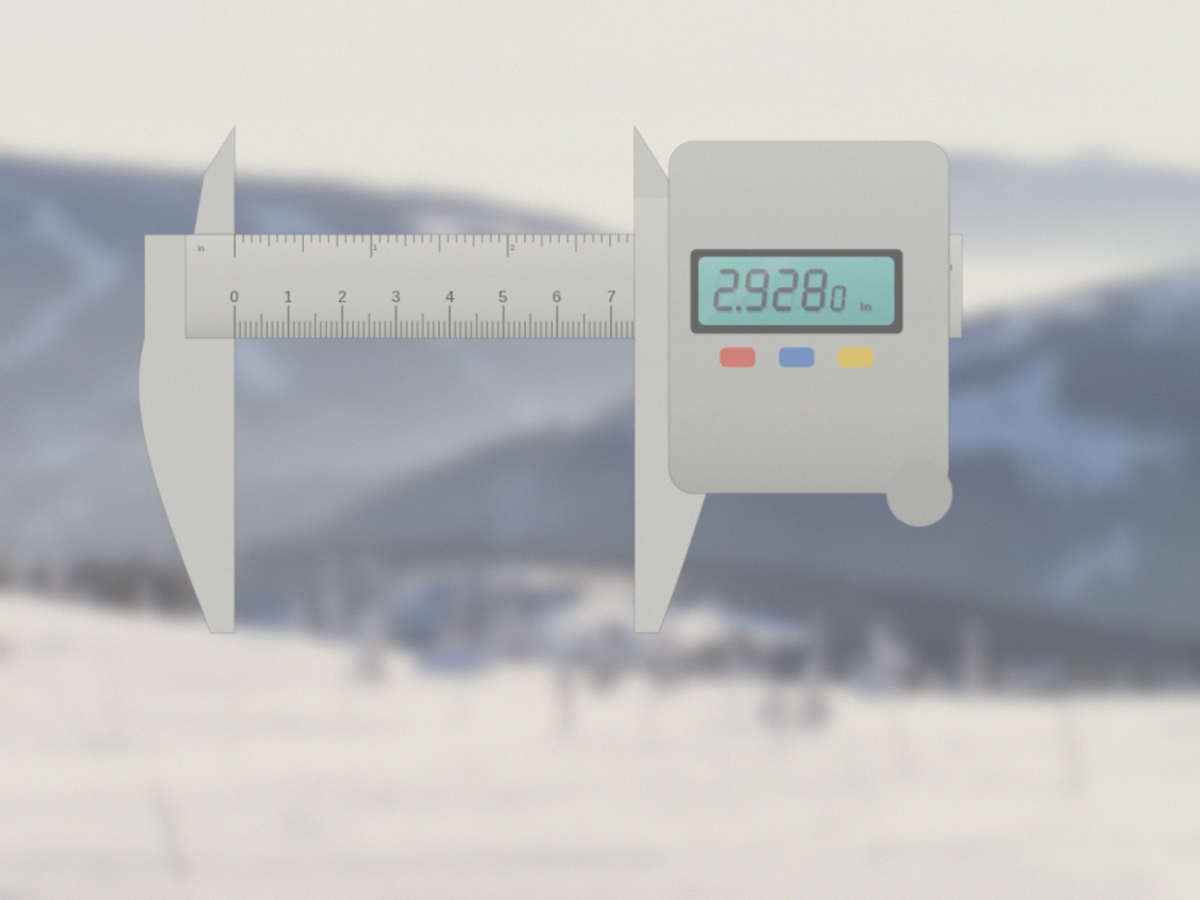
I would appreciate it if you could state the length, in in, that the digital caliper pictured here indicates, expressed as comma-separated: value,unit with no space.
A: 2.9280,in
